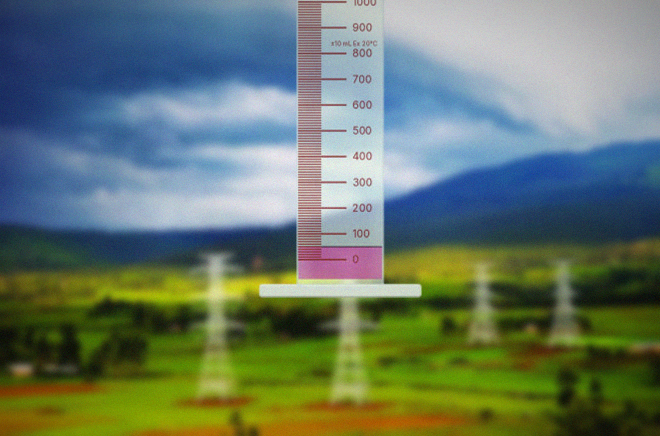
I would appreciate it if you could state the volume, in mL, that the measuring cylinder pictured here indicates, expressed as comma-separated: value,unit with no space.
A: 50,mL
